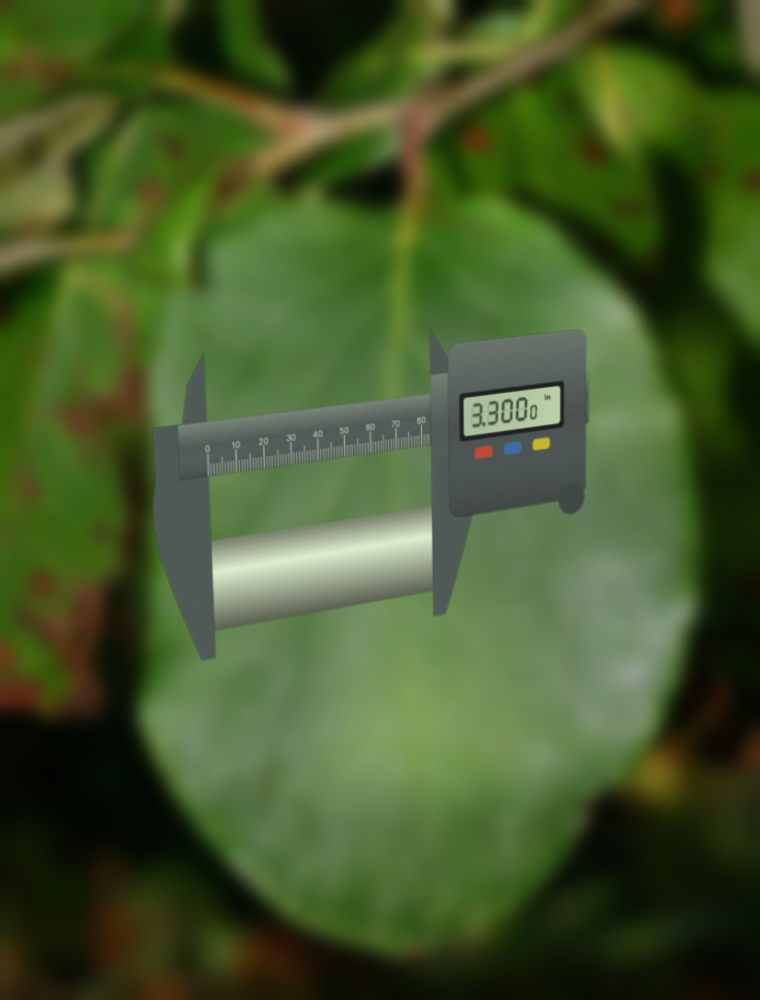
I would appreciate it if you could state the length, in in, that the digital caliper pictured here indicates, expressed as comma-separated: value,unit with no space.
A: 3.3000,in
